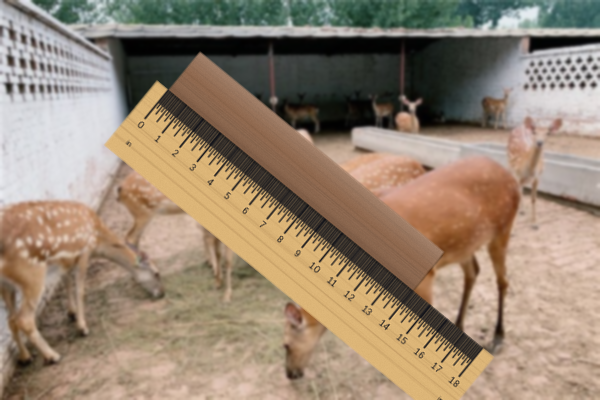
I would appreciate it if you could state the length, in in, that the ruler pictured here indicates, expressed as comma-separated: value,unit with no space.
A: 14,in
